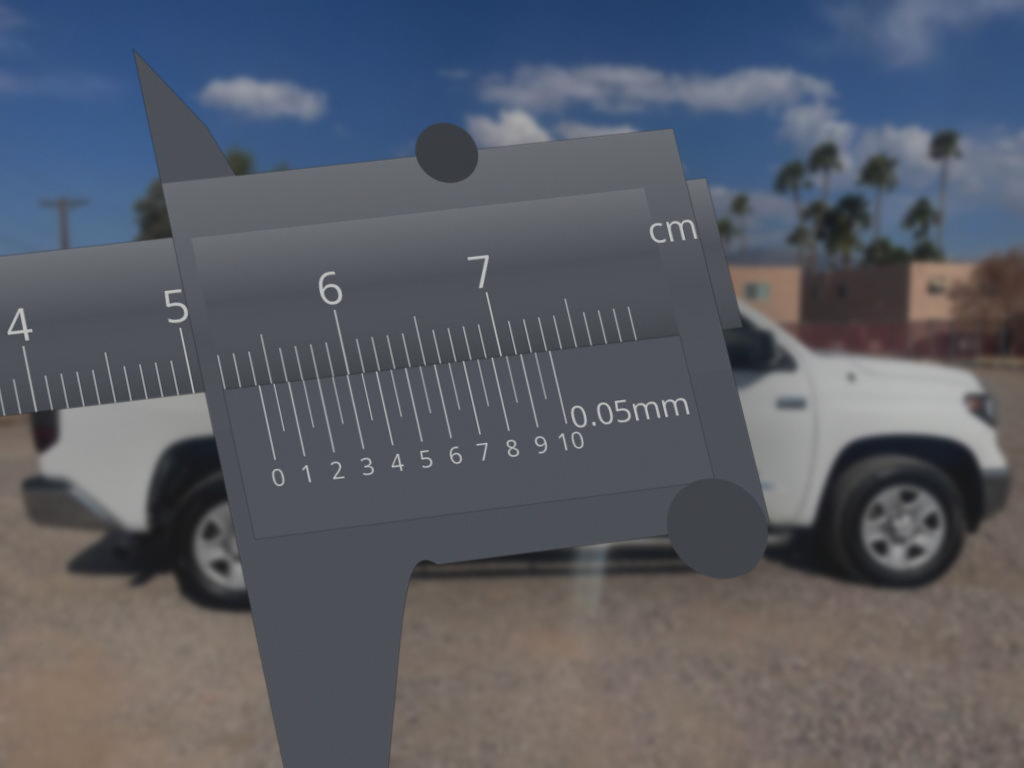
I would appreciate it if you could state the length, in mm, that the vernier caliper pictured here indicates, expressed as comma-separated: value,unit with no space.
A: 54.2,mm
